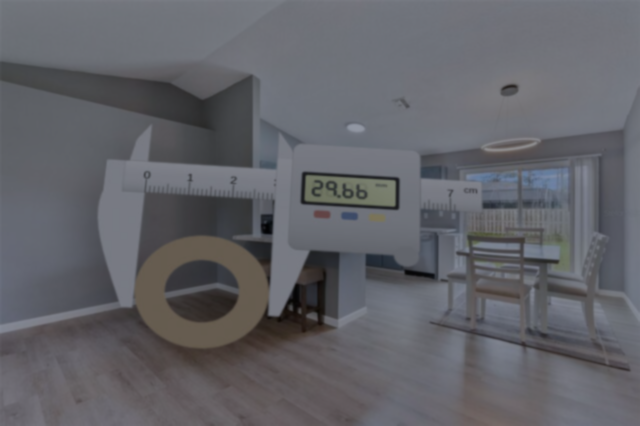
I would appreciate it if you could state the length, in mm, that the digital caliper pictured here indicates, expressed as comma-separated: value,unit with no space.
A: 29.66,mm
